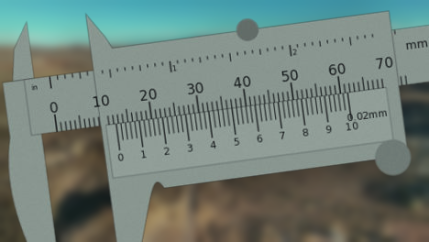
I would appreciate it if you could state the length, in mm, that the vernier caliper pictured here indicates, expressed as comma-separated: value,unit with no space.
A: 12.5,mm
